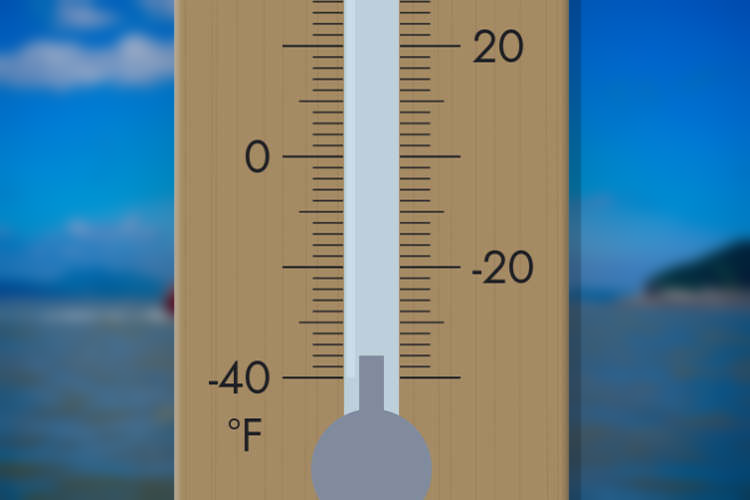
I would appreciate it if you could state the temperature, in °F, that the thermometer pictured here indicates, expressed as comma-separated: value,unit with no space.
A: -36,°F
